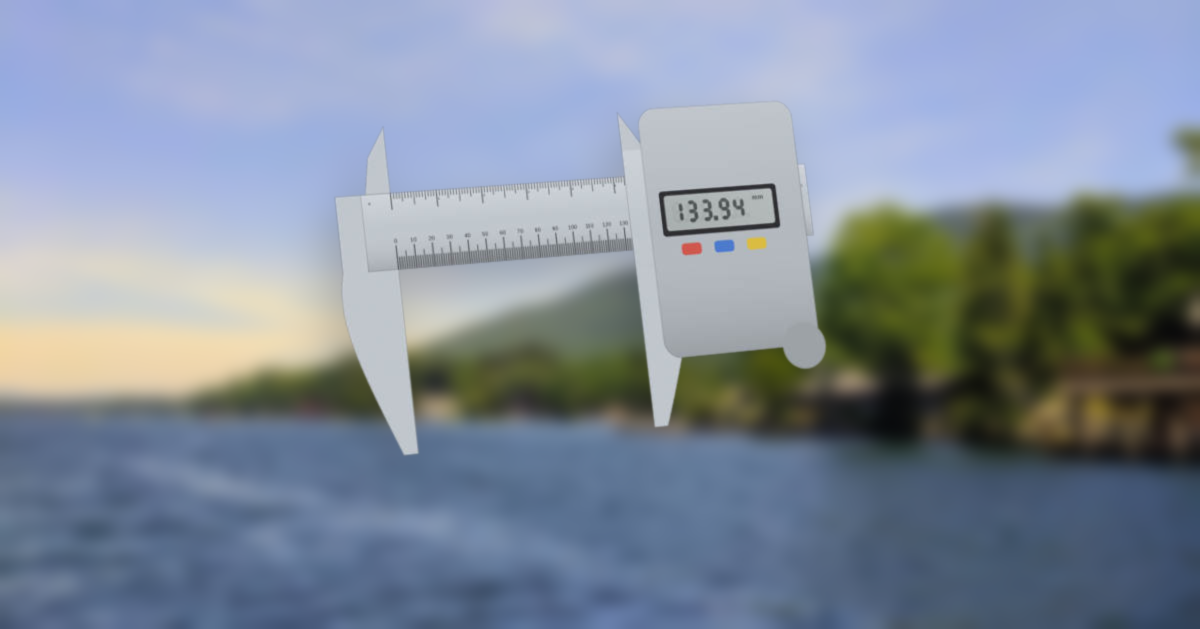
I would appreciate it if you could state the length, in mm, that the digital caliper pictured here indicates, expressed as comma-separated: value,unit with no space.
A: 133.94,mm
